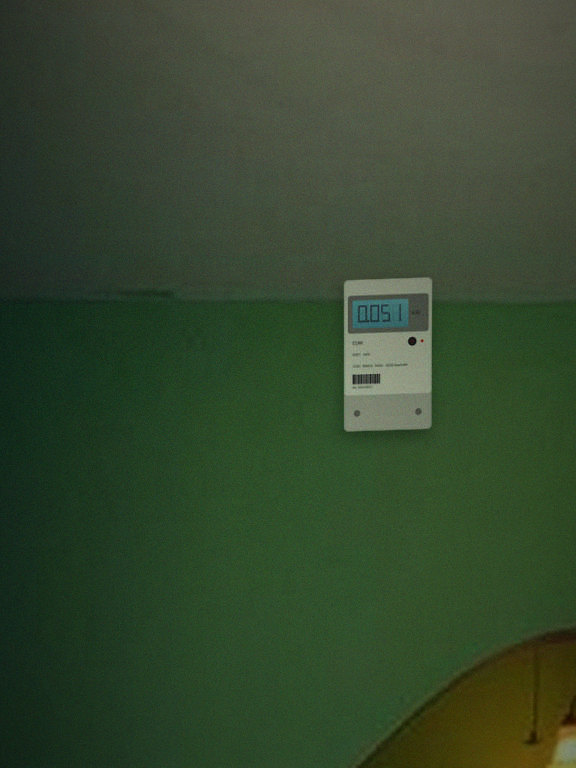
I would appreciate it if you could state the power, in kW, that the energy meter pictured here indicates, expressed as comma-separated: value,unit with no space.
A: 0.051,kW
